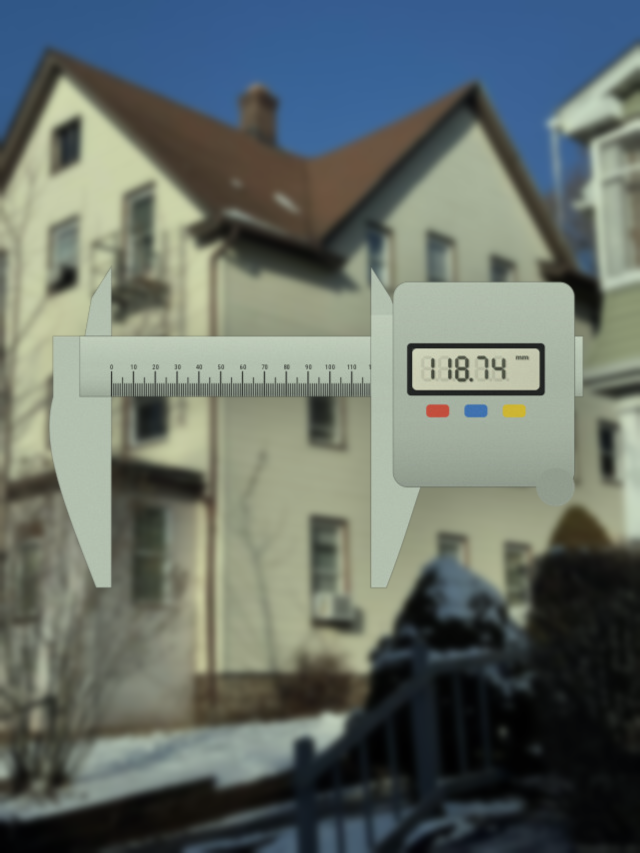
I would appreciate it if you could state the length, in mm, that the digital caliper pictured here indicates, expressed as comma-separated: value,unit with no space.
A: 118.74,mm
